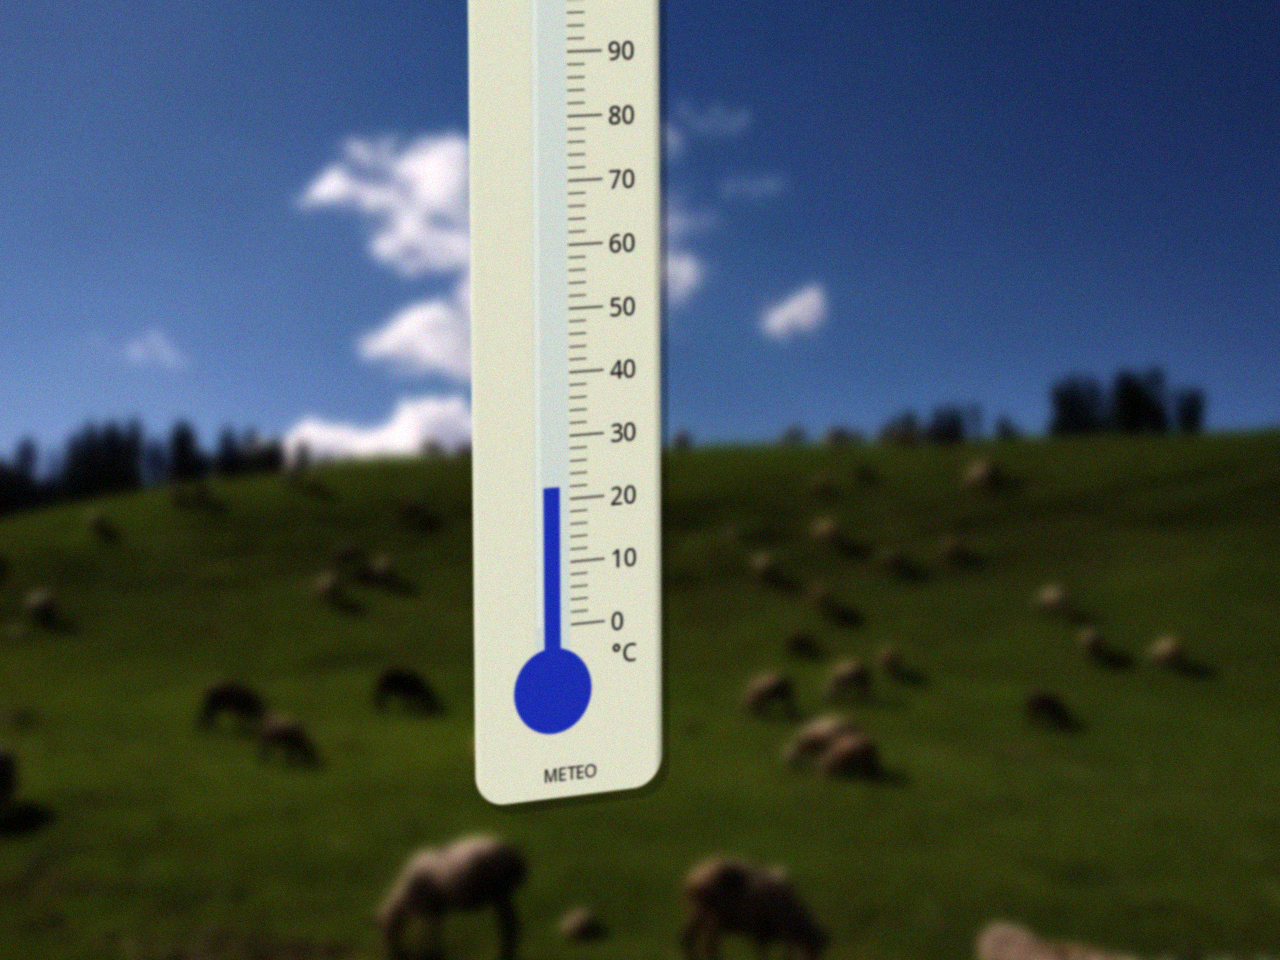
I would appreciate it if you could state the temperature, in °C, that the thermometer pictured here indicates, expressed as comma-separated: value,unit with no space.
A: 22,°C
